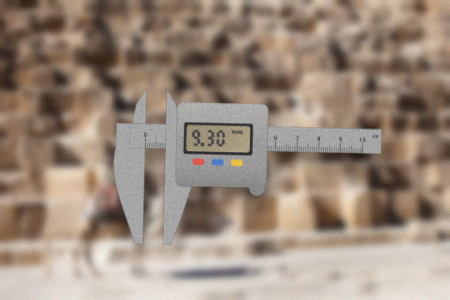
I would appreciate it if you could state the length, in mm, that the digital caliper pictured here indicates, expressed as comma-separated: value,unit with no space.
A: 9.30,mm
